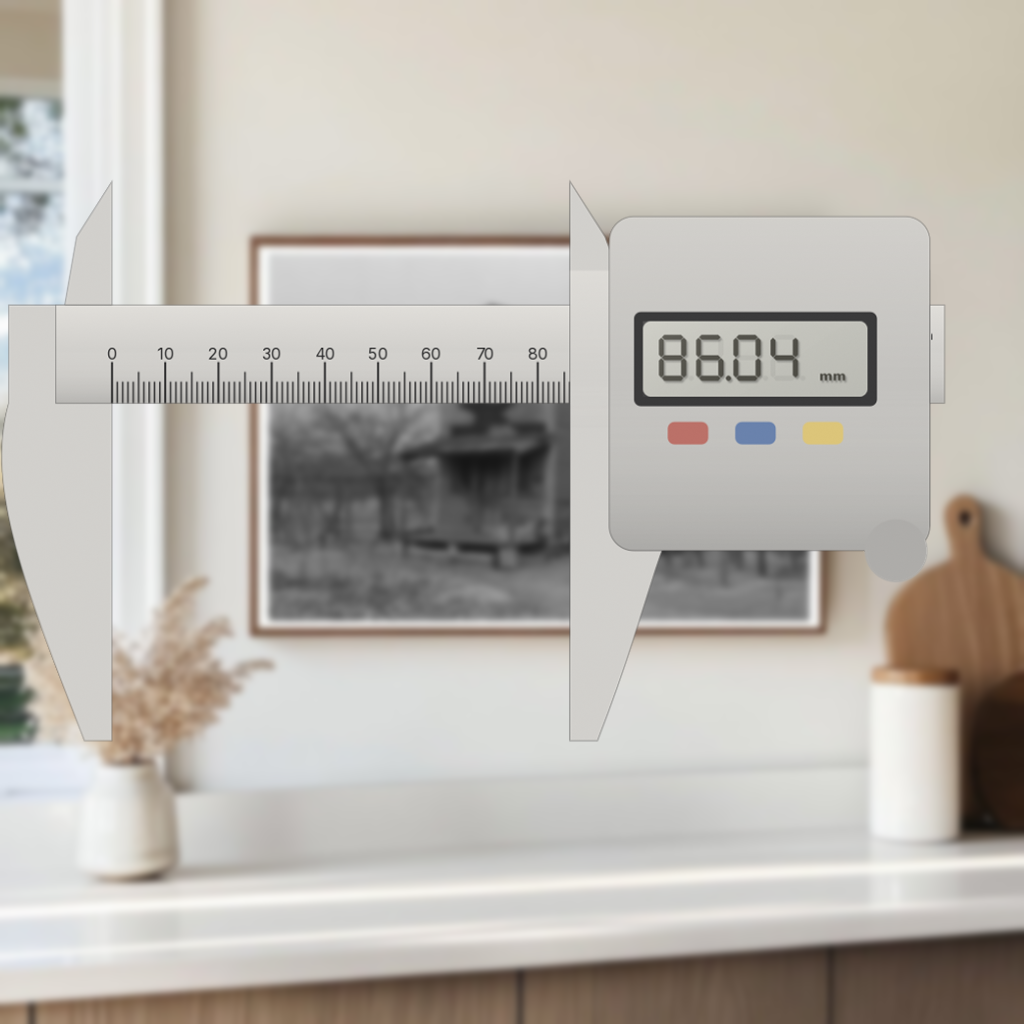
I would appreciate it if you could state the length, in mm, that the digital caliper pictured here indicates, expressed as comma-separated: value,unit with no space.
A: 86.04,mm
